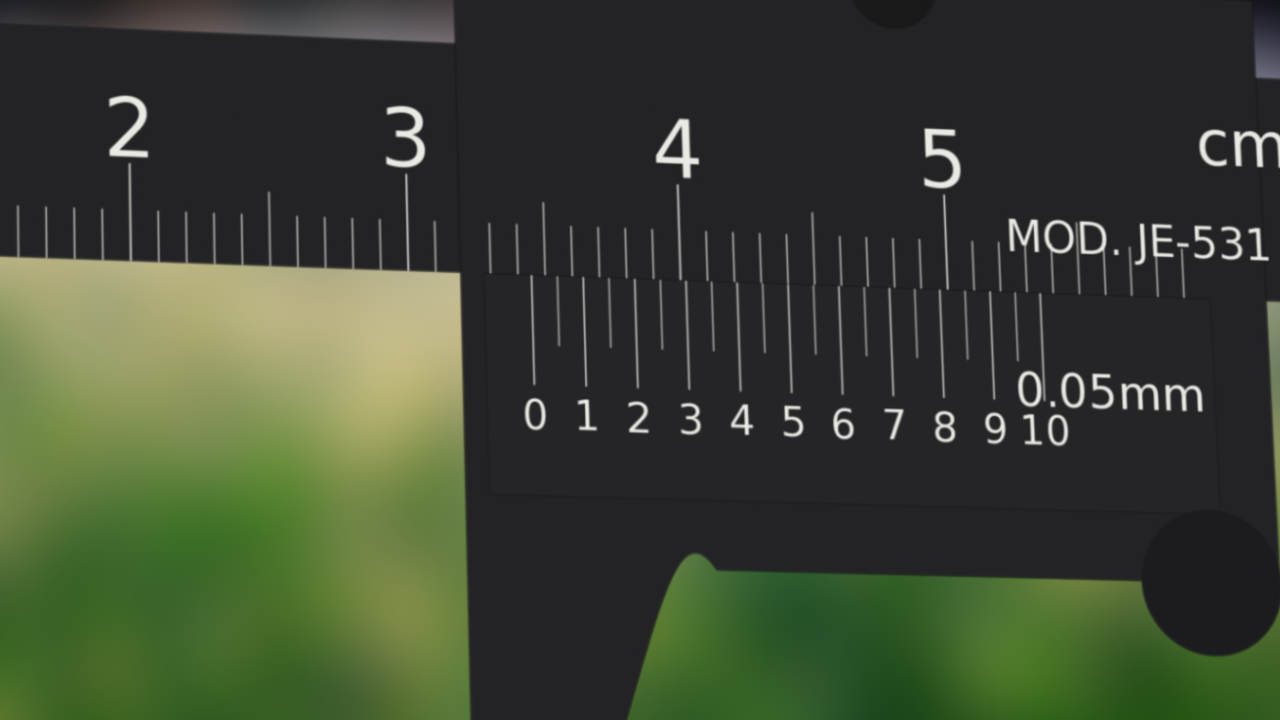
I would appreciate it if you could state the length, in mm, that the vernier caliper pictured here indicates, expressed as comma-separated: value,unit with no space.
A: 34.5,mm
